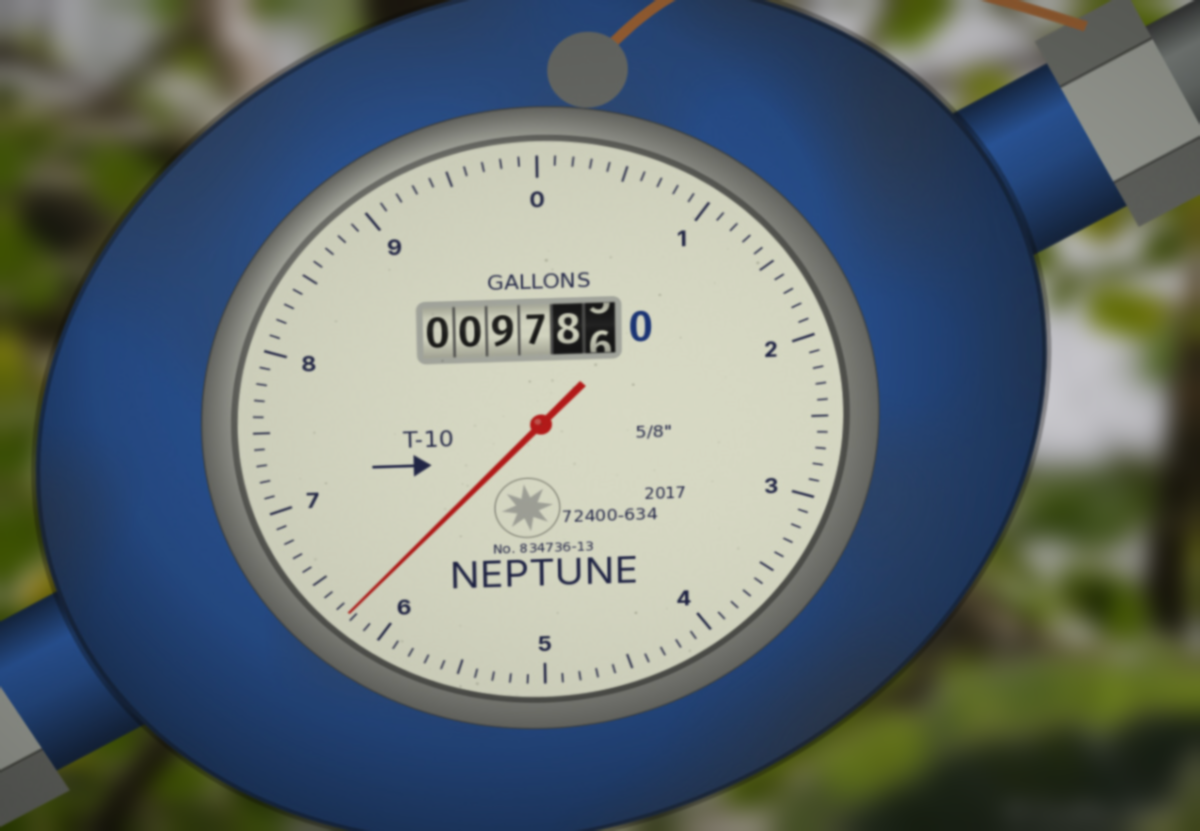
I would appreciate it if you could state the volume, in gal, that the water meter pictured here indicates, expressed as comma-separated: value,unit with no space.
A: 97856.2,gal
